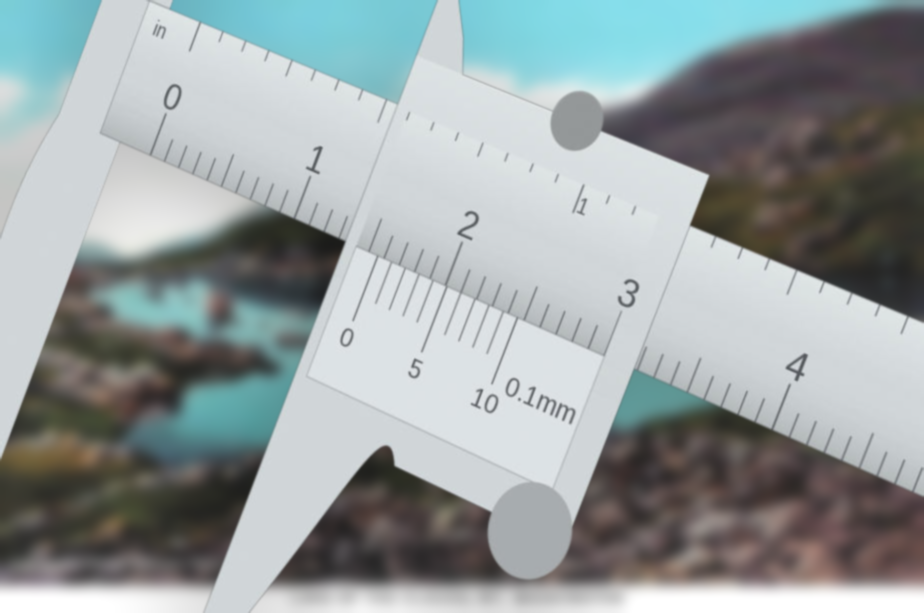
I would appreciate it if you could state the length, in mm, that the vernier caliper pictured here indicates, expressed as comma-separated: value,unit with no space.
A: 15.6,mm
